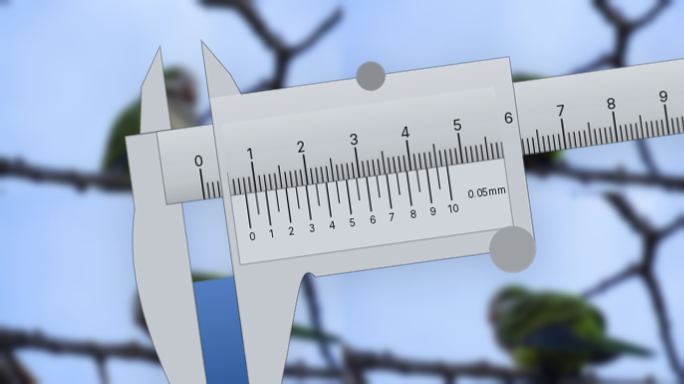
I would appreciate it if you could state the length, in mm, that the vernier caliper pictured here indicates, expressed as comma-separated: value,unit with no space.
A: 8.0,mm
